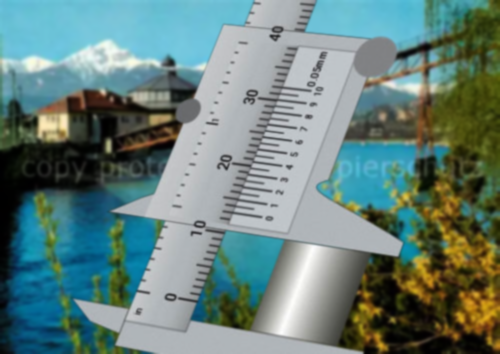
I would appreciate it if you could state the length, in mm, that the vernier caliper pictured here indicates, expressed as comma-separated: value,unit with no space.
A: 13.0,mm
